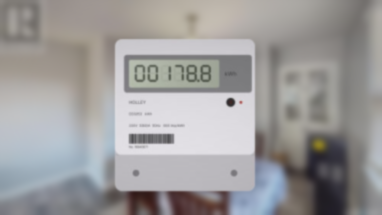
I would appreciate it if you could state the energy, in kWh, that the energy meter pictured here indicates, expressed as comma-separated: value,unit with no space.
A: 178.8,kWh
